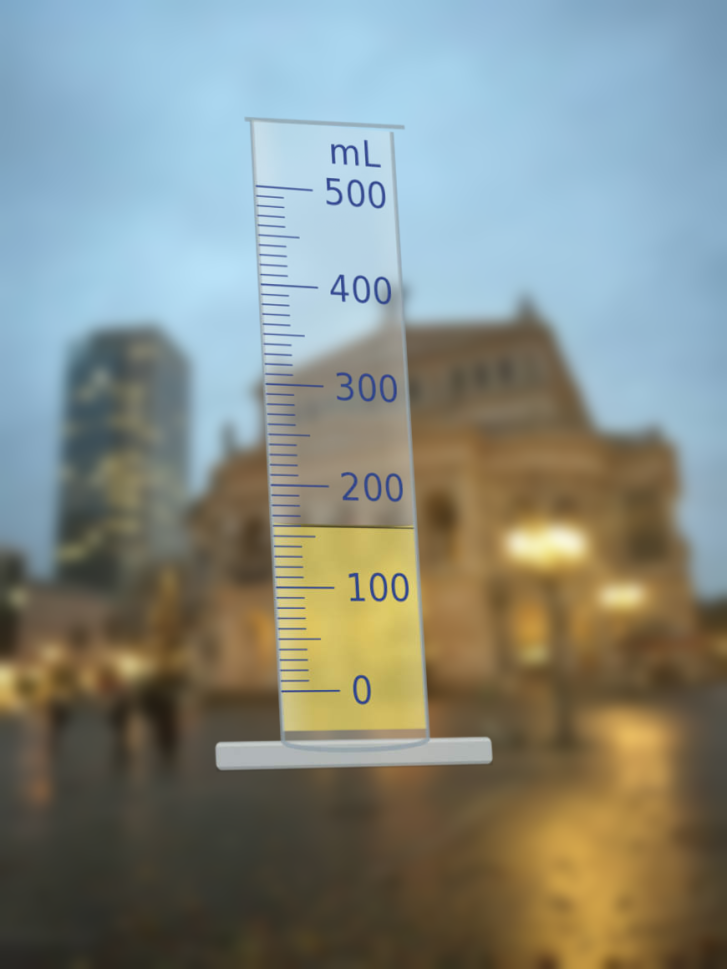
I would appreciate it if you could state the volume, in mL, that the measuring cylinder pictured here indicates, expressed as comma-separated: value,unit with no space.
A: 160,mL
